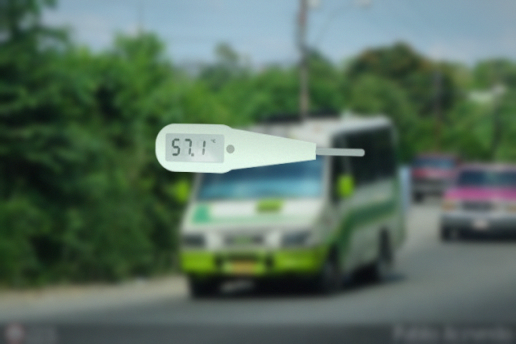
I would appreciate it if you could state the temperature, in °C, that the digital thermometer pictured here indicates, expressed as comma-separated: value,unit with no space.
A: 57.1,°C
